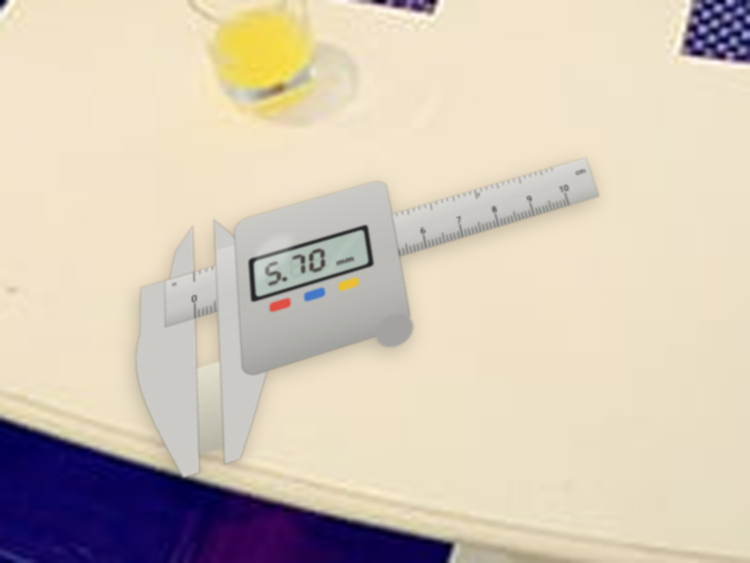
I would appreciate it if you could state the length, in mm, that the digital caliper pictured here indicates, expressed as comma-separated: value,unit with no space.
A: 5.70,mm
